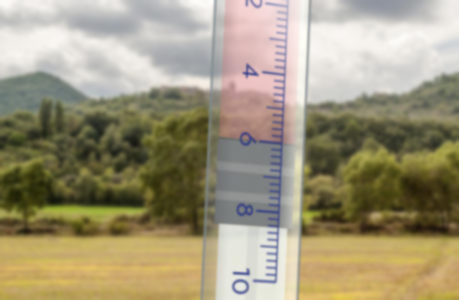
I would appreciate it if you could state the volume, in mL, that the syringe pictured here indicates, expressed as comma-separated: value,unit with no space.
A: 6,mL
